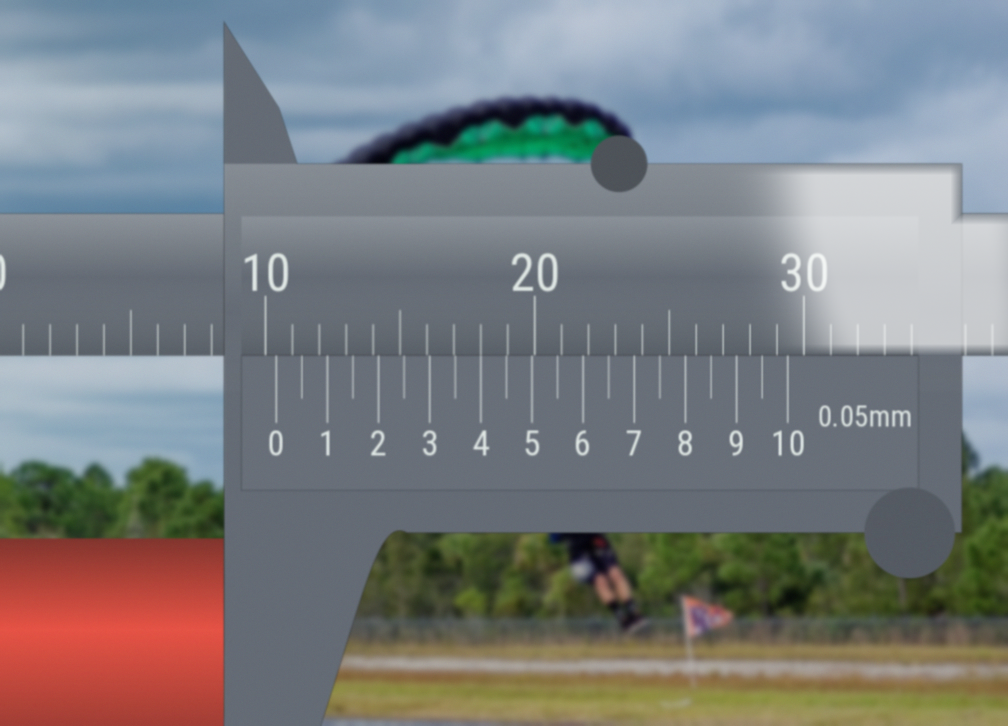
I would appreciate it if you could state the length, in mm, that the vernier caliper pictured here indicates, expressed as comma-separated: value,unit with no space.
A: 10.4,mm
